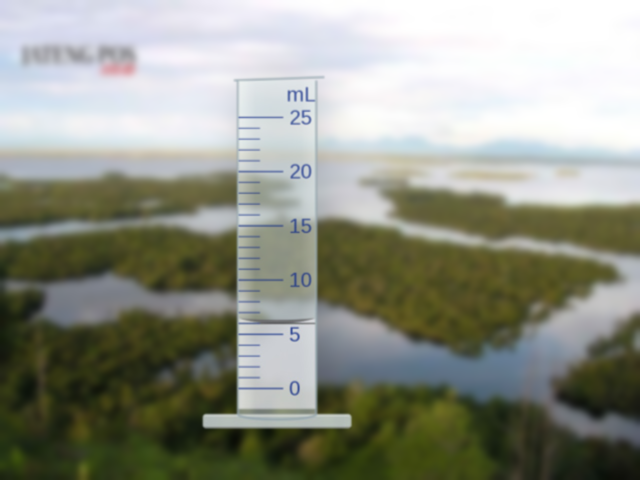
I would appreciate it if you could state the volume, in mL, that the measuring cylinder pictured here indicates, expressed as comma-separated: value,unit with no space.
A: 6,mL
